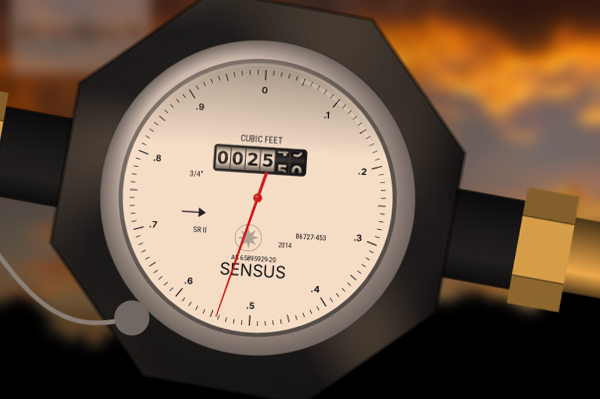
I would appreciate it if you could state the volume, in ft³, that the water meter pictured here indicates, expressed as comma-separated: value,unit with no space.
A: 2549.54,ft³
